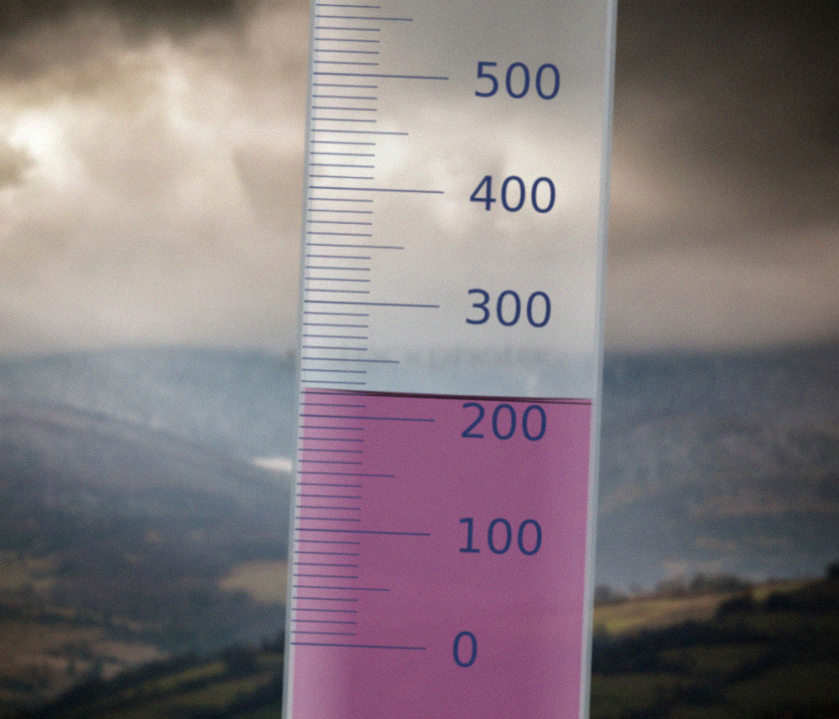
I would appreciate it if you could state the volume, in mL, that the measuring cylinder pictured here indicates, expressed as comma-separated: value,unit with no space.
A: 220,mL
